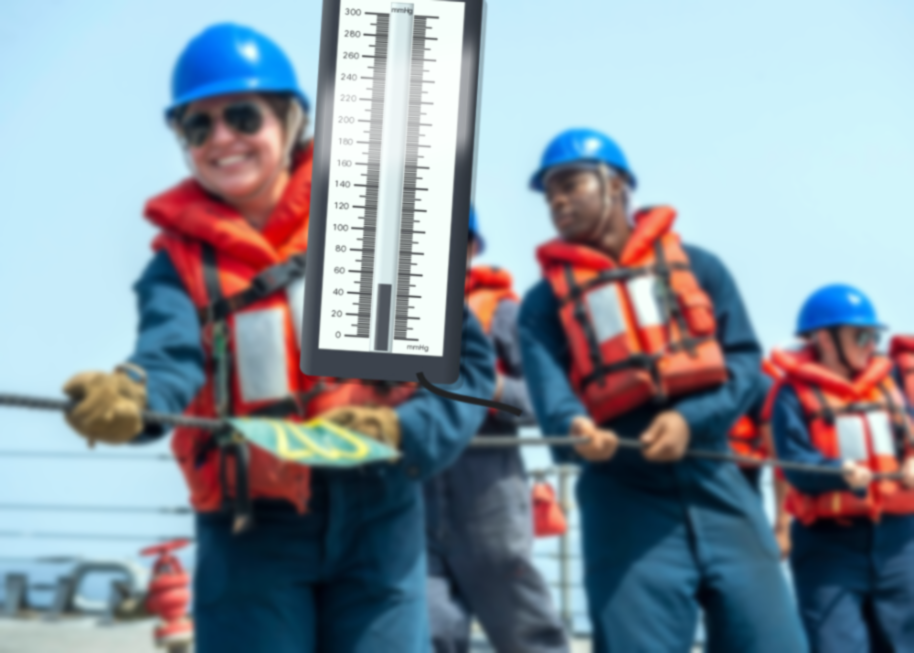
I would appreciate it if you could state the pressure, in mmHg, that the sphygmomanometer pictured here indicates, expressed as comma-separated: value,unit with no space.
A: 50,mmHg
